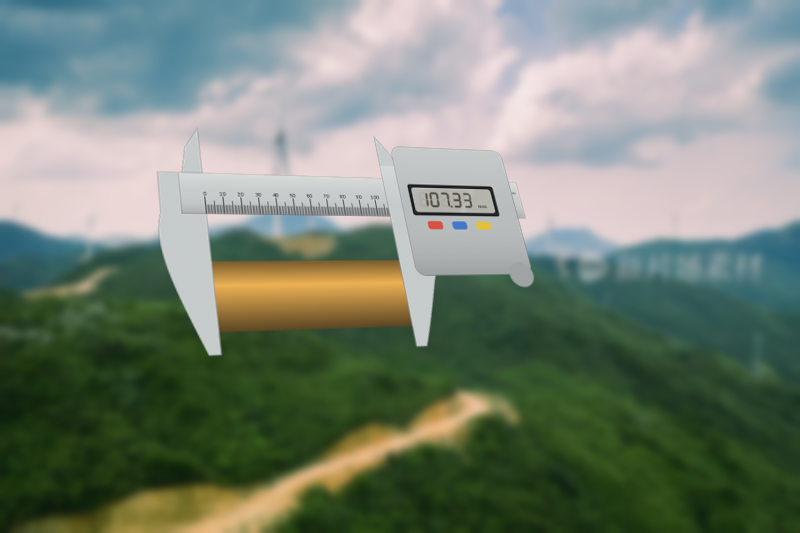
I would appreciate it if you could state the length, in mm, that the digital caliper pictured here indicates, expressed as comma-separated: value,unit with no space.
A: 107.33,mm
